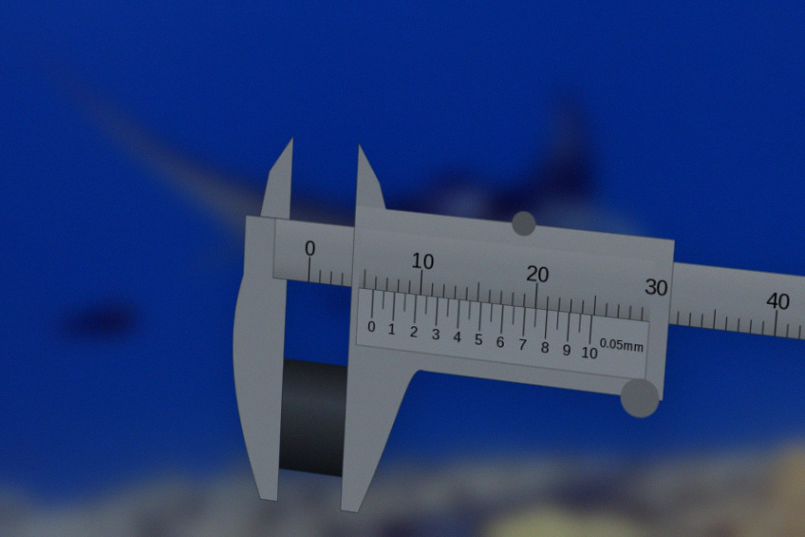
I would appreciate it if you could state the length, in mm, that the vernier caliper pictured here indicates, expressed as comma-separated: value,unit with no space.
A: 5.8,mm
